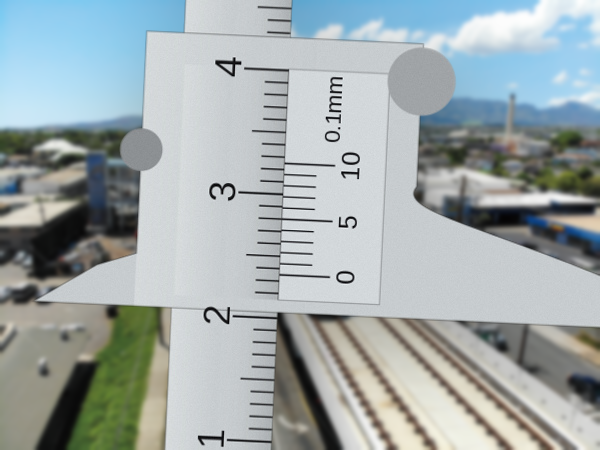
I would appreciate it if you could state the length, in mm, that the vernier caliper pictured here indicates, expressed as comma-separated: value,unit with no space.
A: 23.5,mm
